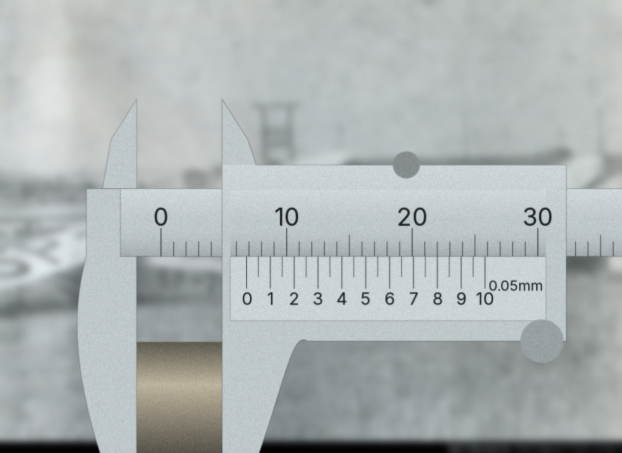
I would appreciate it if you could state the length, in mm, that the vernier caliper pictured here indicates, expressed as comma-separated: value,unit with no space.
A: 6.8,mm
